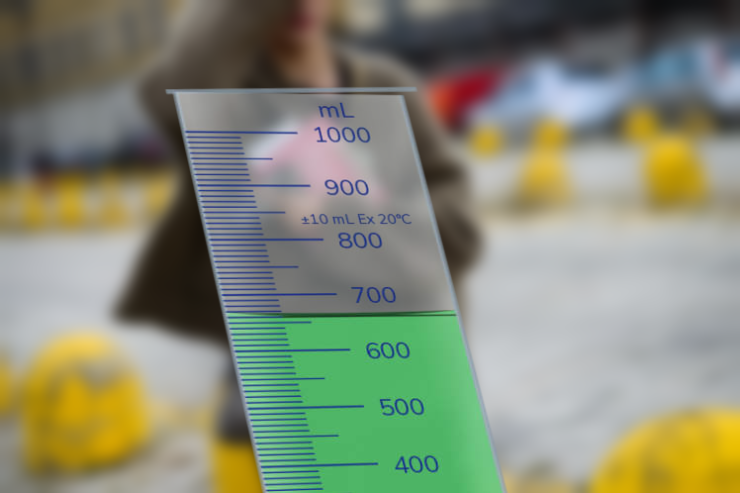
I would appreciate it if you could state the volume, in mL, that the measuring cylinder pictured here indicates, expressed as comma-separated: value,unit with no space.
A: 660,mL
